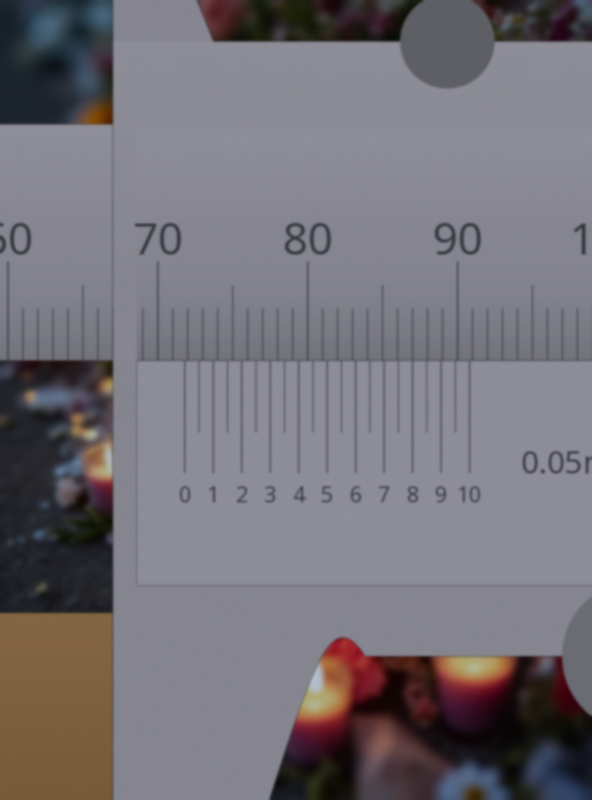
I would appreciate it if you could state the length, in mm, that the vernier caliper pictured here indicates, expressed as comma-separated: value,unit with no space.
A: 71.8,mm
